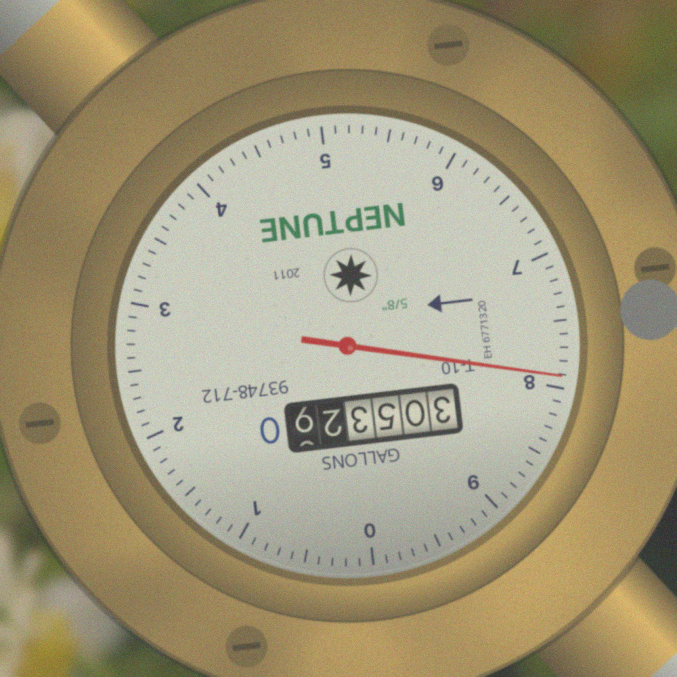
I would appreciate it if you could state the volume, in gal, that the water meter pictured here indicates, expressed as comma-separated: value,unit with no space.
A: 3053287.9,gal
